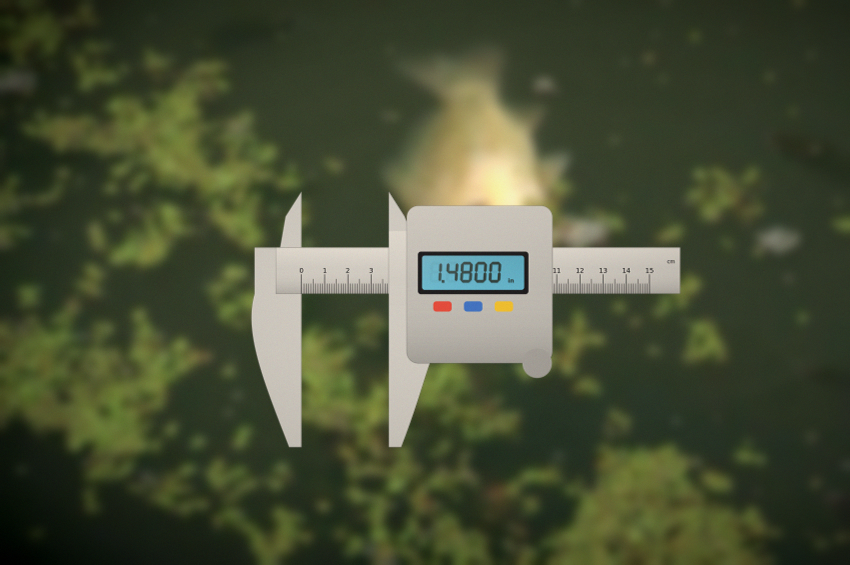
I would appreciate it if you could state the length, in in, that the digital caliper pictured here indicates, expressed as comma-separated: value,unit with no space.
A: 1.4800,in
